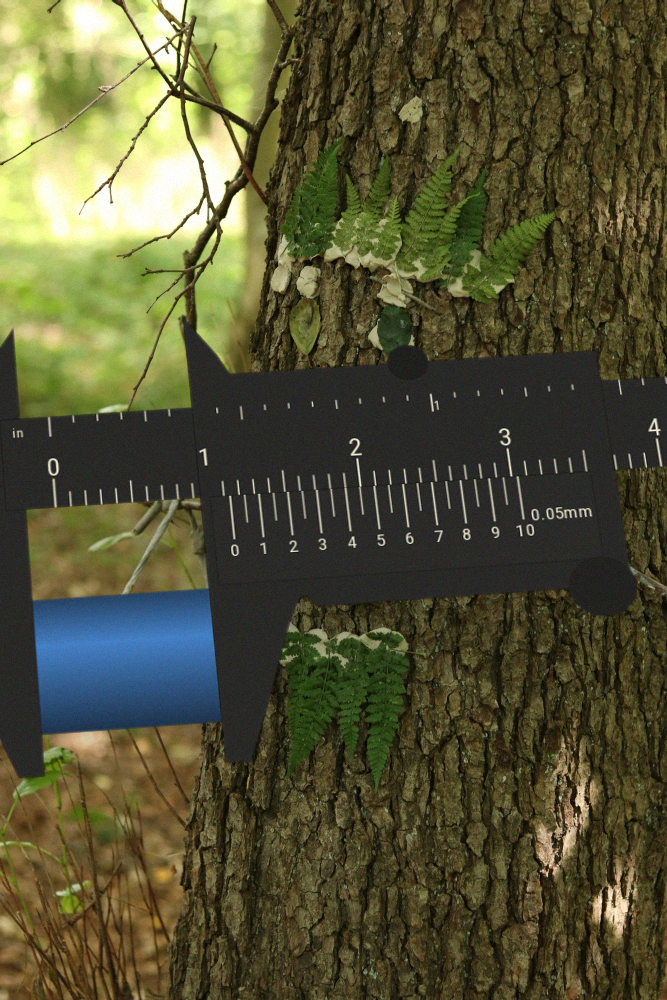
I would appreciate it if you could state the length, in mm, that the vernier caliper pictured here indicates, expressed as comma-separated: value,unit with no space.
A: 11.4,mm
